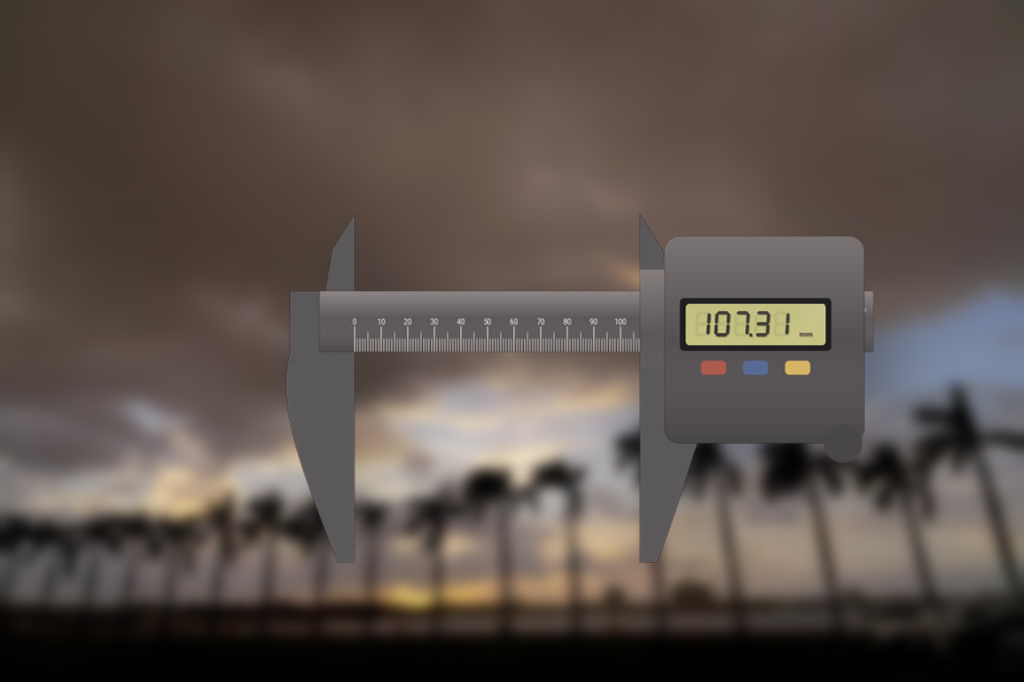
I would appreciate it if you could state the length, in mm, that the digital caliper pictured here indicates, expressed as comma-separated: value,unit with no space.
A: 107.31,mm
